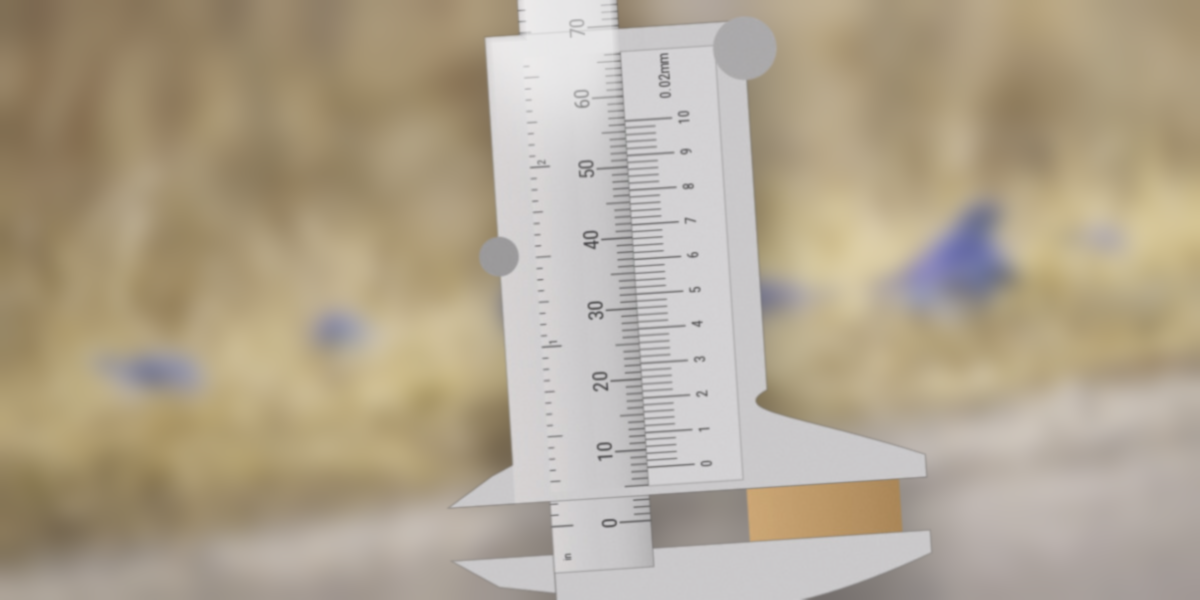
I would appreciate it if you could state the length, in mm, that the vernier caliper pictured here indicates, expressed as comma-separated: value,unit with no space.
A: 7.5,mm
